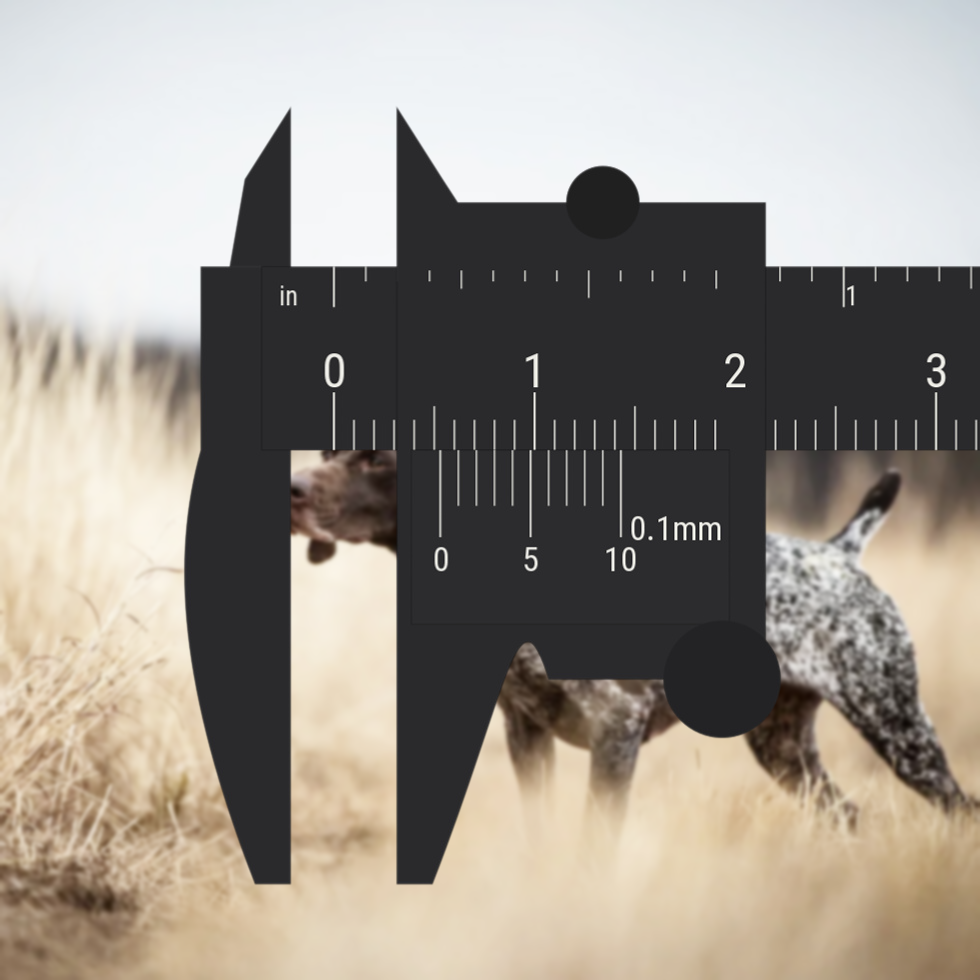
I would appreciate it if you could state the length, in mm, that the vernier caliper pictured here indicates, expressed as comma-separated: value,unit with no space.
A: 5.3,mm
